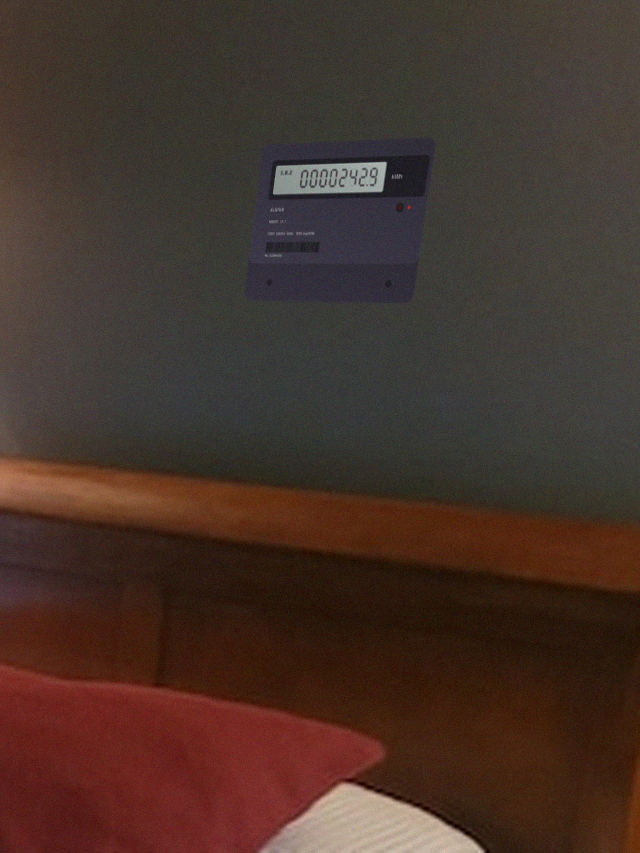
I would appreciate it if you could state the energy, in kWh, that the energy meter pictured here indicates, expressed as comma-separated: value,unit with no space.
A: 242.9,kWh
